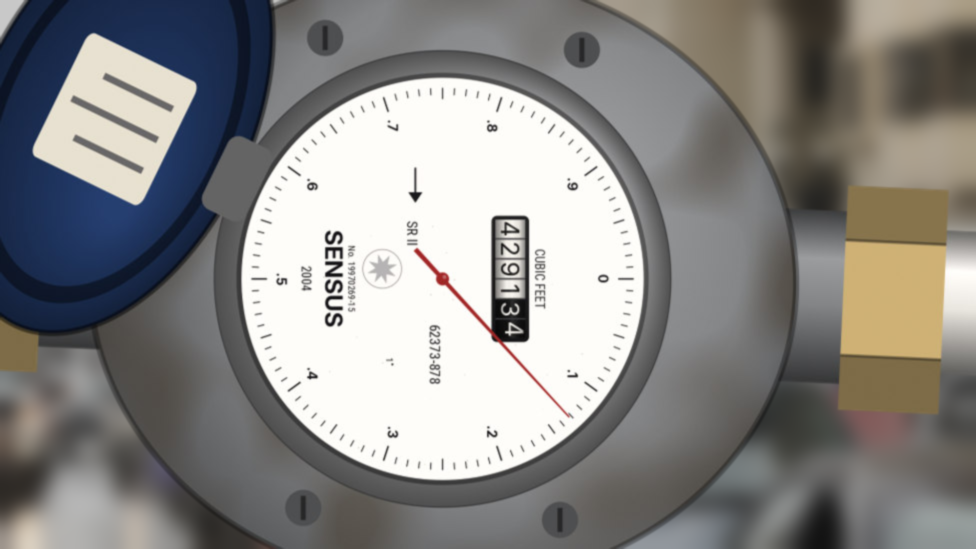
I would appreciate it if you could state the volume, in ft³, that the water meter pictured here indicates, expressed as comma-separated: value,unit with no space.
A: 429134.13,ft³
